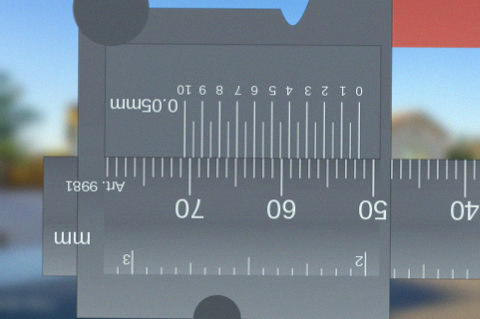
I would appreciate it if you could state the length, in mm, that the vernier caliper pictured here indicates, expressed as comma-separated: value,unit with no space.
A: 51.6,mm
